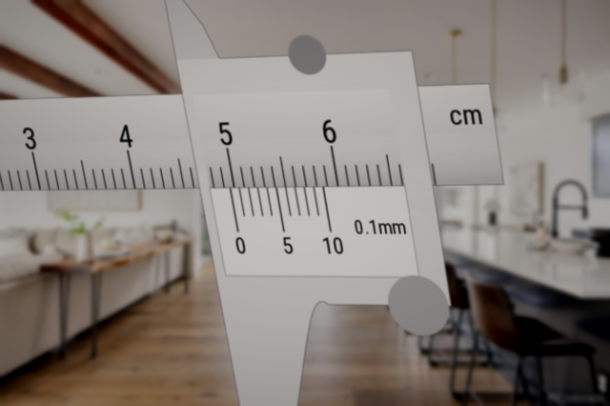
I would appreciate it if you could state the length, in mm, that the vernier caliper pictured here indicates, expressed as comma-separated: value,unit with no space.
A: 49.6,mm
